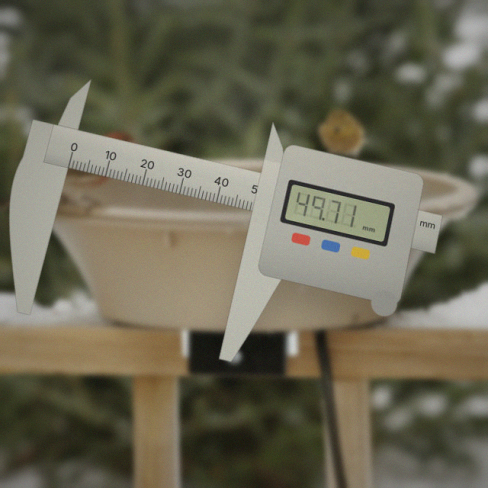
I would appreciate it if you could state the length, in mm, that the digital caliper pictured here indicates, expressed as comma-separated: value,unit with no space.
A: 49.71,mm
